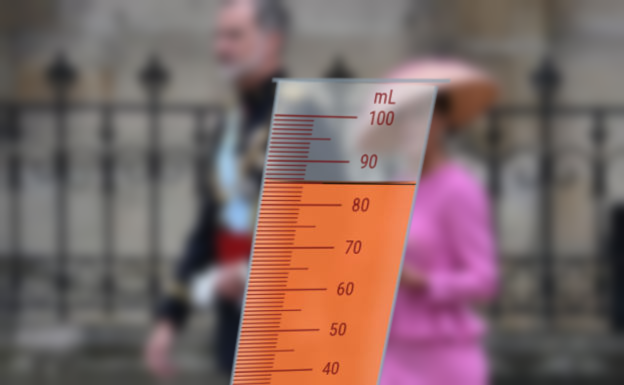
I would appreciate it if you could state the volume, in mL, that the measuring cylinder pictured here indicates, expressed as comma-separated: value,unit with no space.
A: 85,mL
